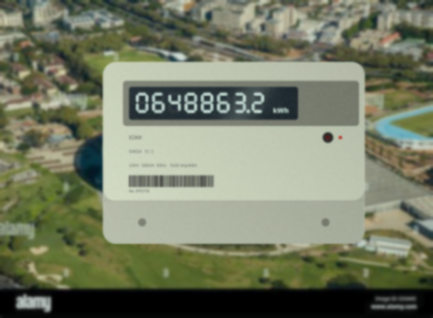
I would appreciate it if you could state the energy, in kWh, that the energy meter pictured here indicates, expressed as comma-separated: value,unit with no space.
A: 648863.2,kWh
